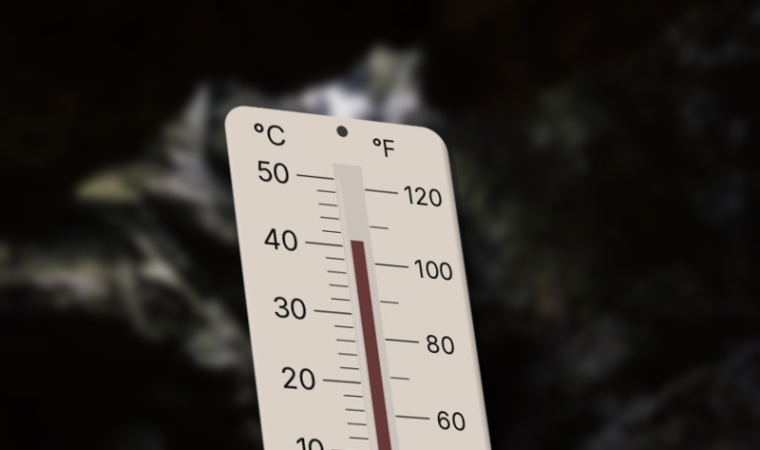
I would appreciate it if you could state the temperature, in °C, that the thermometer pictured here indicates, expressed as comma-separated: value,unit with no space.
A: 41,°C
